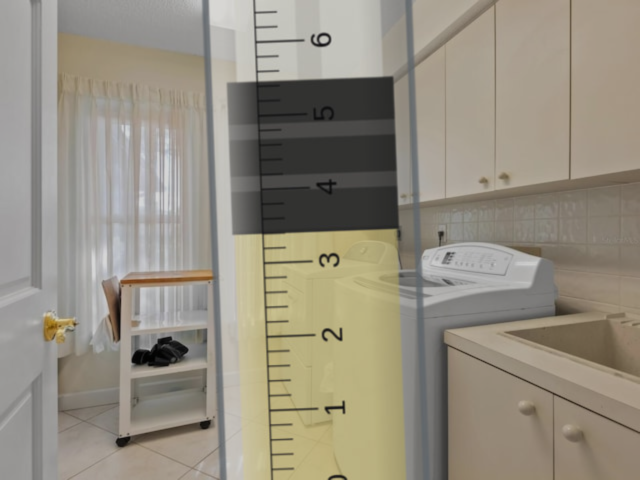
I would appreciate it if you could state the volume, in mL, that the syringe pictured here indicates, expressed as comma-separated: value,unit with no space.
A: 3.4,mL
